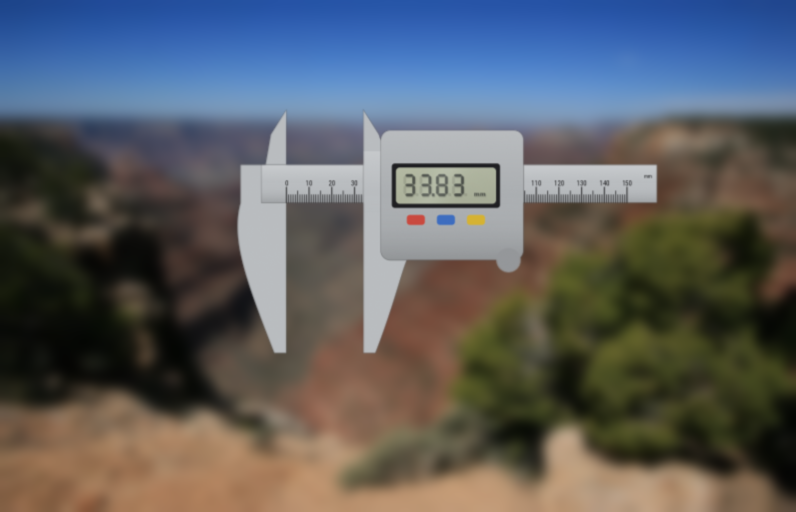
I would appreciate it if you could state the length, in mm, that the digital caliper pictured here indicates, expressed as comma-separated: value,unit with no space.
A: 33.83,mm
